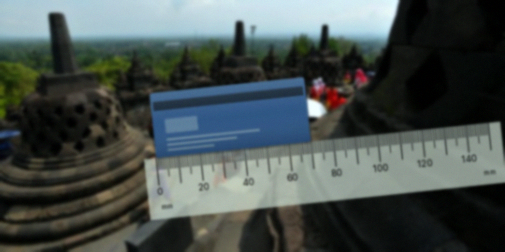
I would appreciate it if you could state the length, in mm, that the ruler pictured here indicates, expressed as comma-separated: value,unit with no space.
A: 70,mm
